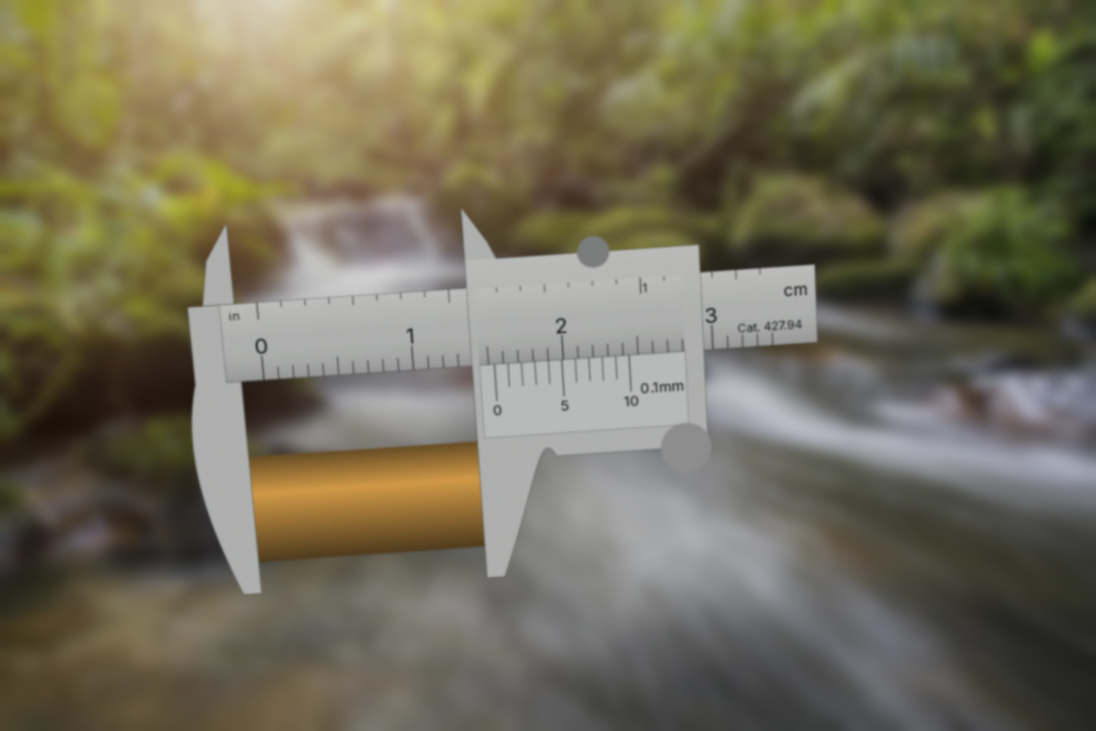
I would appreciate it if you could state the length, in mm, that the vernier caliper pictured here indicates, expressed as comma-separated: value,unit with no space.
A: 15.4,mm
